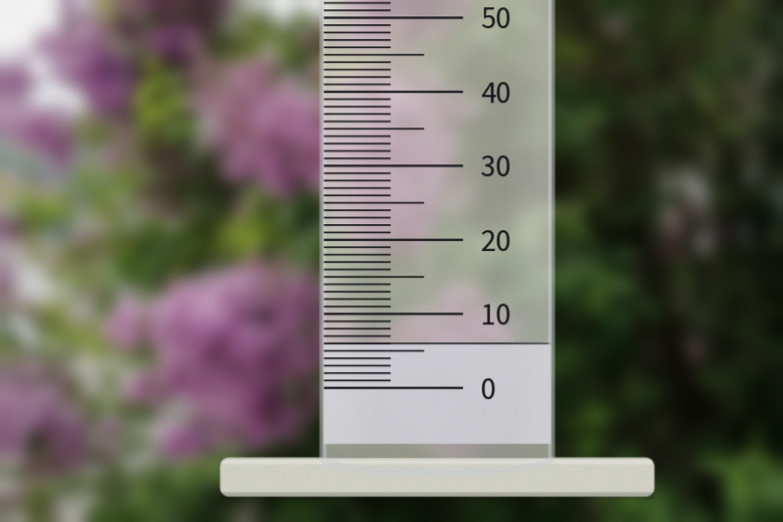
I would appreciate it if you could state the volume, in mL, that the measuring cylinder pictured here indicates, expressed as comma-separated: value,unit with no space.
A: 6,mL
